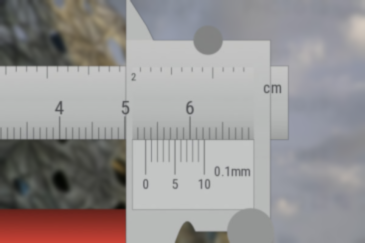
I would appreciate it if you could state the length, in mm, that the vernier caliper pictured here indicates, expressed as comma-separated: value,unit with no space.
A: 53.2,mm
